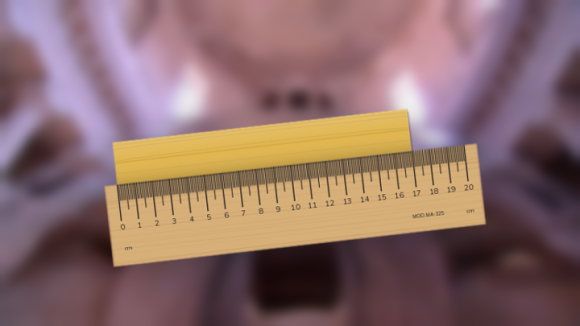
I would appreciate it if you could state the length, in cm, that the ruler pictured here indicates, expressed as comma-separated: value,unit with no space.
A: 17,cm
